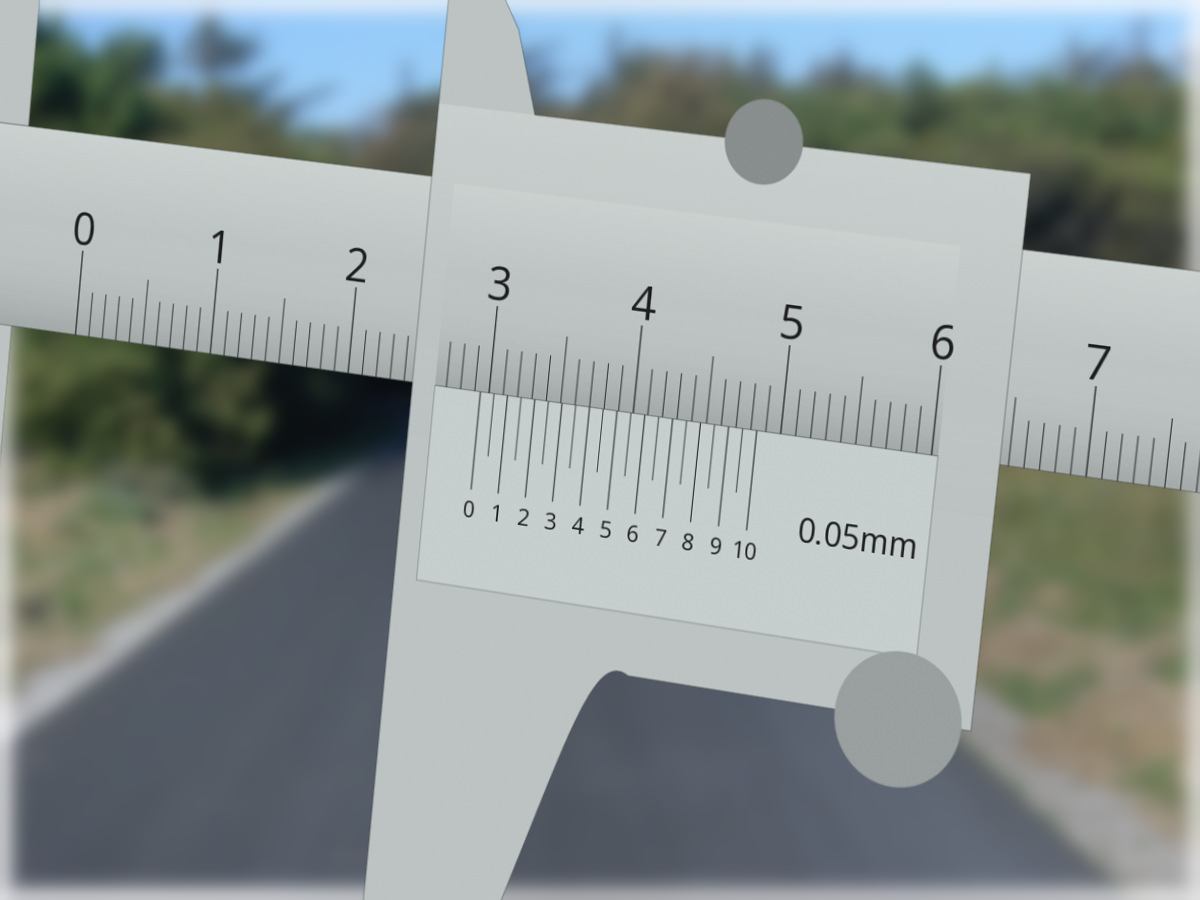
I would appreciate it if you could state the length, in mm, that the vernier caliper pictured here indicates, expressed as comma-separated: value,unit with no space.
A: 29.4,mm
